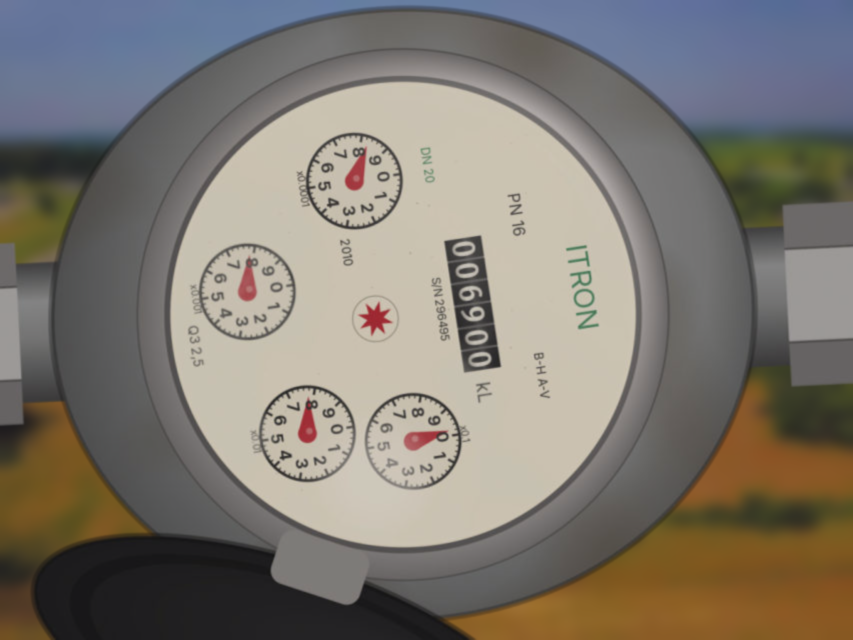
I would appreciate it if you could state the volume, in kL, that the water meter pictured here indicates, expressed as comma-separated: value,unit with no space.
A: 6899.9778,kL
